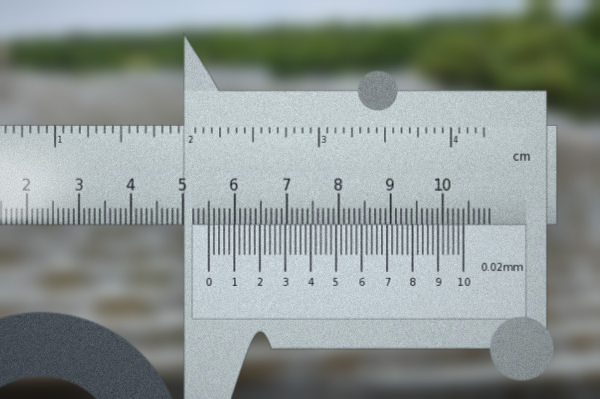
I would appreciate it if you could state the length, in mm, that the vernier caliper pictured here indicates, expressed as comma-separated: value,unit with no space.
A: 55.0,mm
